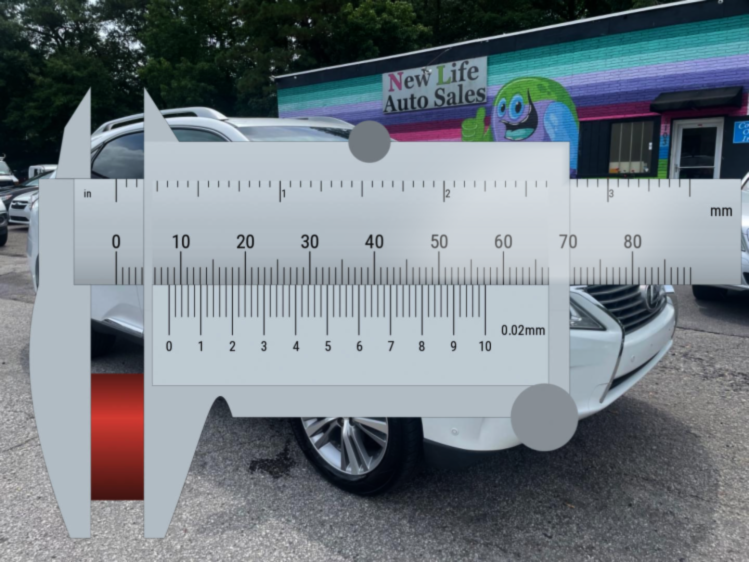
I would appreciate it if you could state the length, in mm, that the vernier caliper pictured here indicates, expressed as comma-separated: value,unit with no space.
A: 8.2,mm
